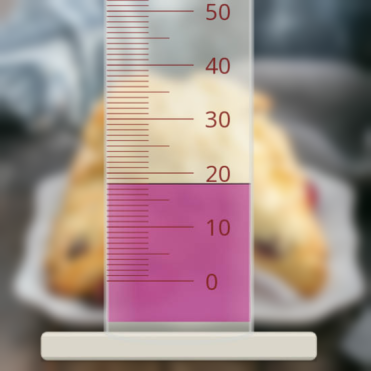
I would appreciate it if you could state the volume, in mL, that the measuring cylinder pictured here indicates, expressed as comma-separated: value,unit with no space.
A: 18,mL
